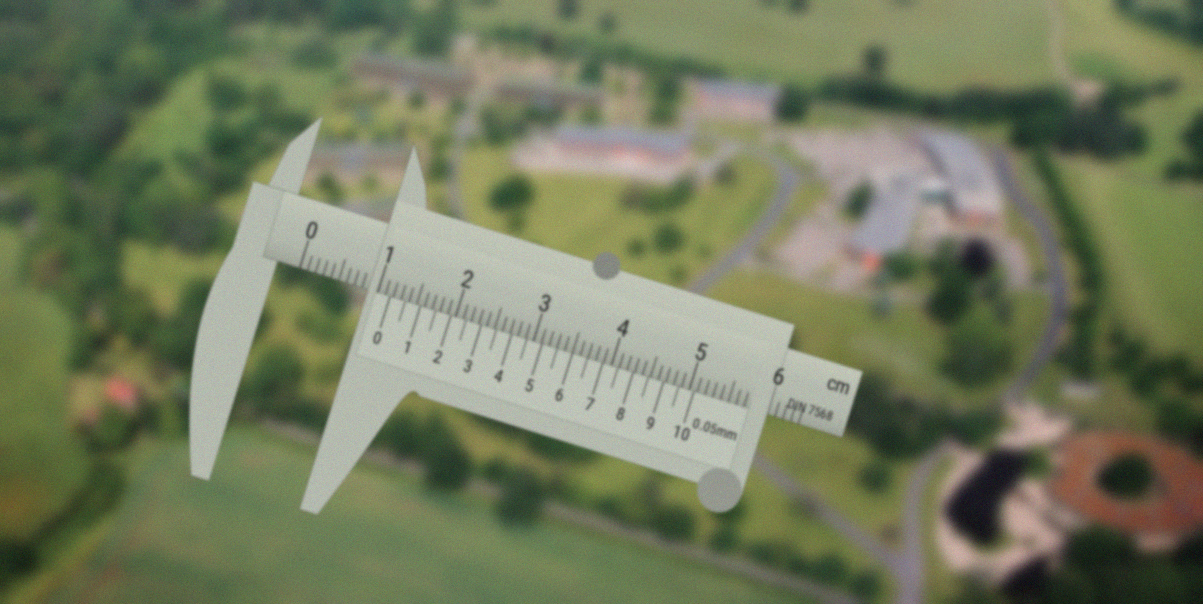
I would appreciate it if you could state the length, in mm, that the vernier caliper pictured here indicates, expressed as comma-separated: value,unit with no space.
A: 11.6,mm
